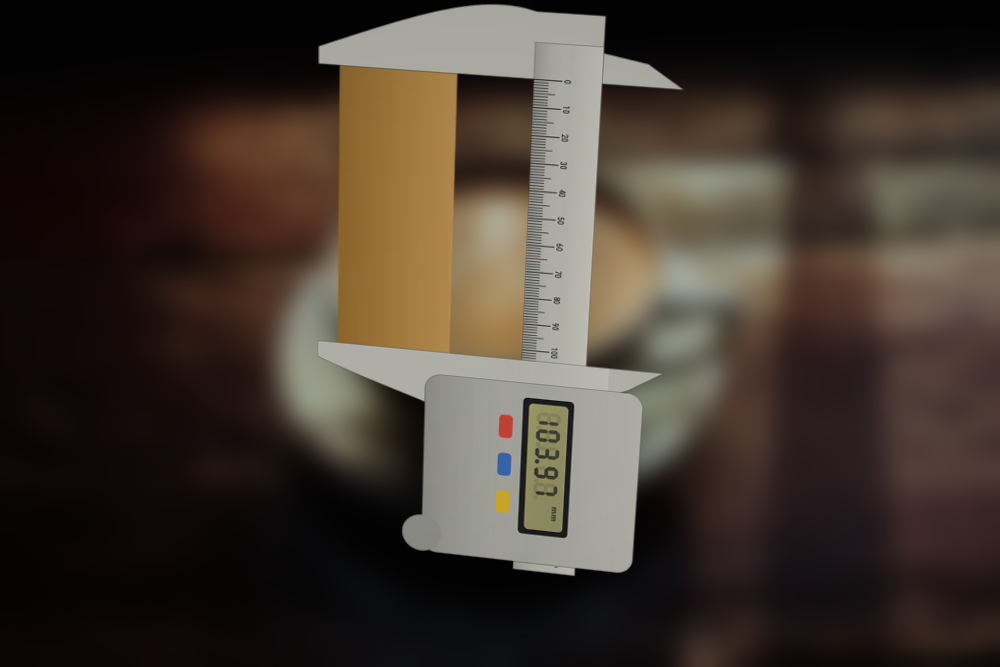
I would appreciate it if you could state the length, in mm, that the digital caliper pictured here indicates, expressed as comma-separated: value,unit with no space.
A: 103.97,mm
